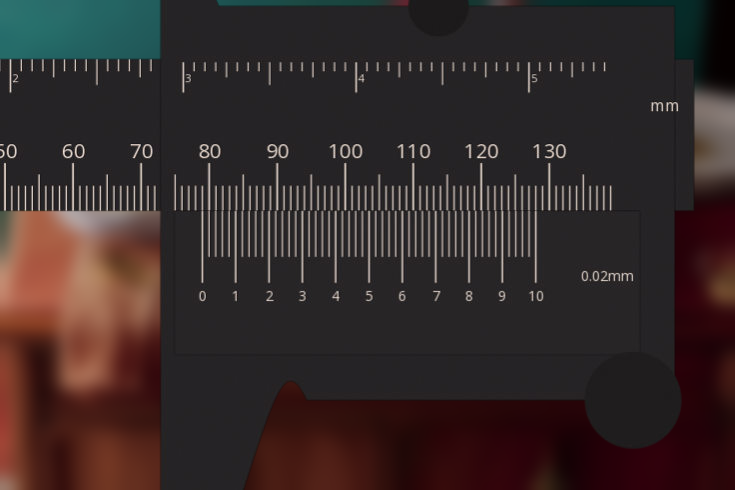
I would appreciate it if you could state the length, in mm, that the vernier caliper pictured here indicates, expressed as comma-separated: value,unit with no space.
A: 79.0,mm
